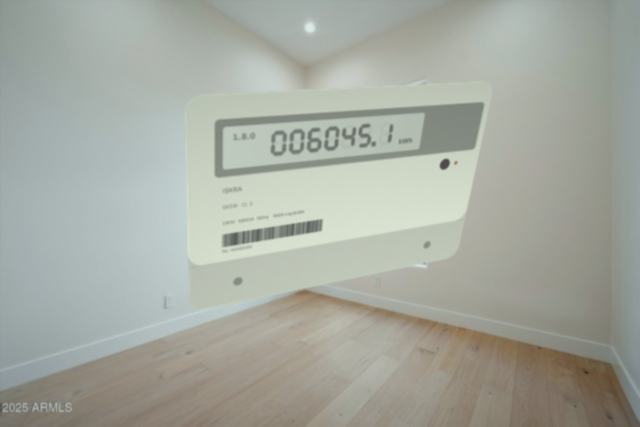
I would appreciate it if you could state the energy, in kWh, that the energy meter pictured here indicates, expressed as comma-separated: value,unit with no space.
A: 6045.1,kWh
